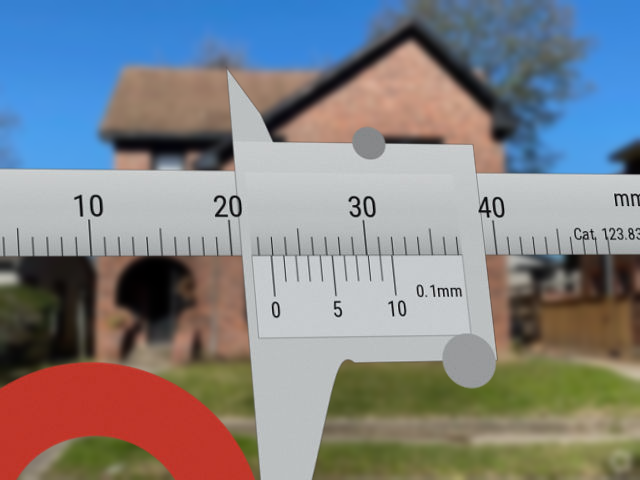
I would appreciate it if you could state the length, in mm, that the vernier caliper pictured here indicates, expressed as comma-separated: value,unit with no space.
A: 22.9,mm
